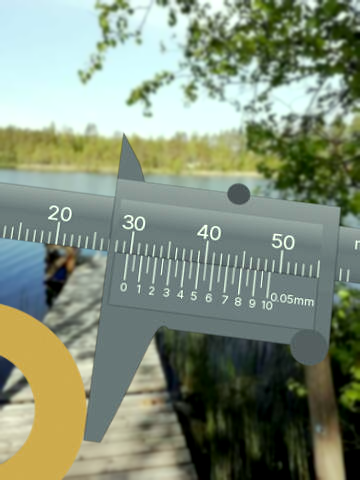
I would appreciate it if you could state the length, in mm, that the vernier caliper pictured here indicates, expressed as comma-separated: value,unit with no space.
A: 29.6,mm
